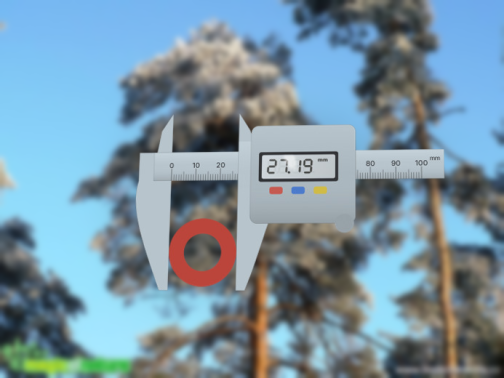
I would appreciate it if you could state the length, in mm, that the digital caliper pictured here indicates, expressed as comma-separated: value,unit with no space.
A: 27.19,mm
